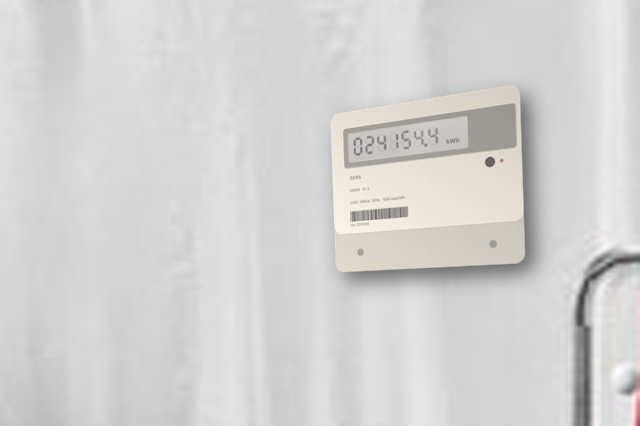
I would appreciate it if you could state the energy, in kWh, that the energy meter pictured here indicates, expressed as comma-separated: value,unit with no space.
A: 24154.4,kWh
